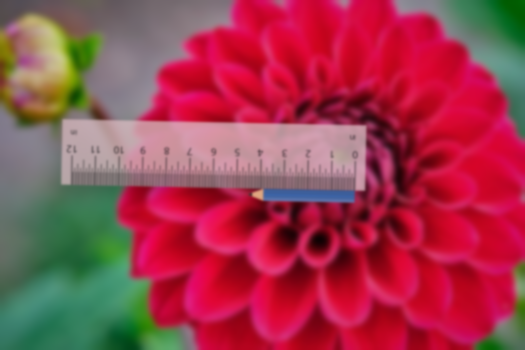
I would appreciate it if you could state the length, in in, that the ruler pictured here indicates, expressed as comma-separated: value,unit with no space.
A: 4.5,in
